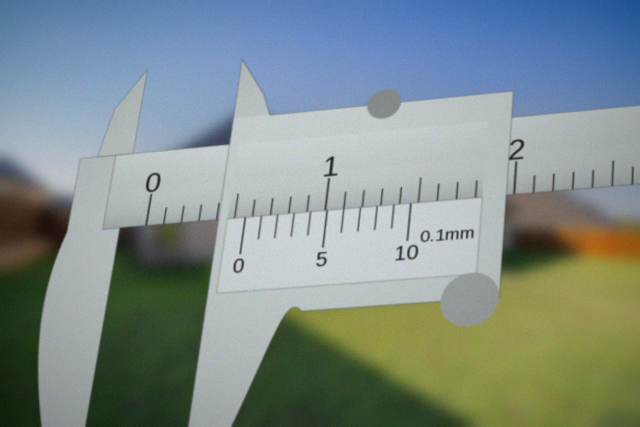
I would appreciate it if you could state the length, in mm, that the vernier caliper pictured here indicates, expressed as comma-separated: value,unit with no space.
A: 5.6,mm
